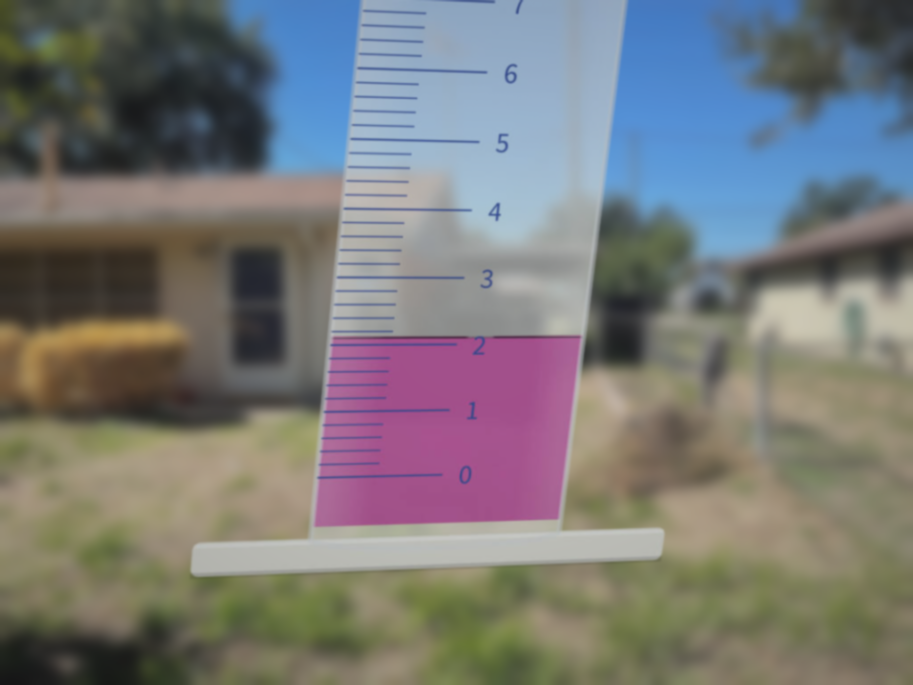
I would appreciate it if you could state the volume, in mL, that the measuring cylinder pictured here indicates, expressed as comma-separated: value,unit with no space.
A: 2.1,mL
